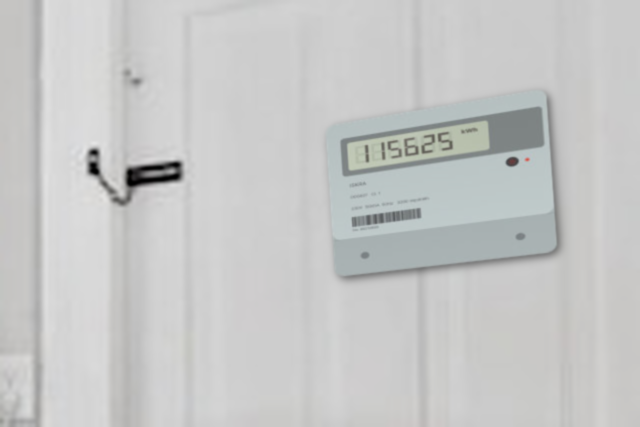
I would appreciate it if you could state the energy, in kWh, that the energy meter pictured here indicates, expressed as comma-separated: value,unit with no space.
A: 115625,kWh
